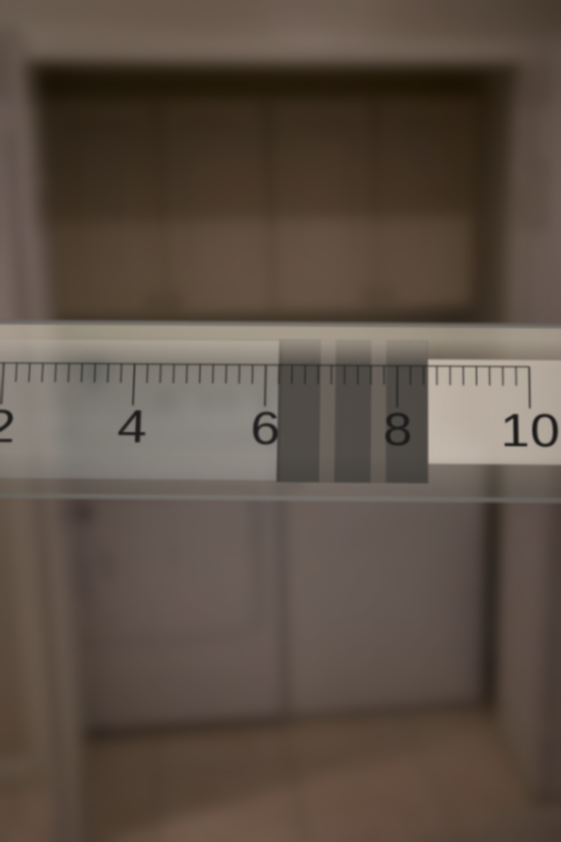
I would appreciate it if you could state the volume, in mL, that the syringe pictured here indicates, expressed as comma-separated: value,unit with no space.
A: 6.2,mL
